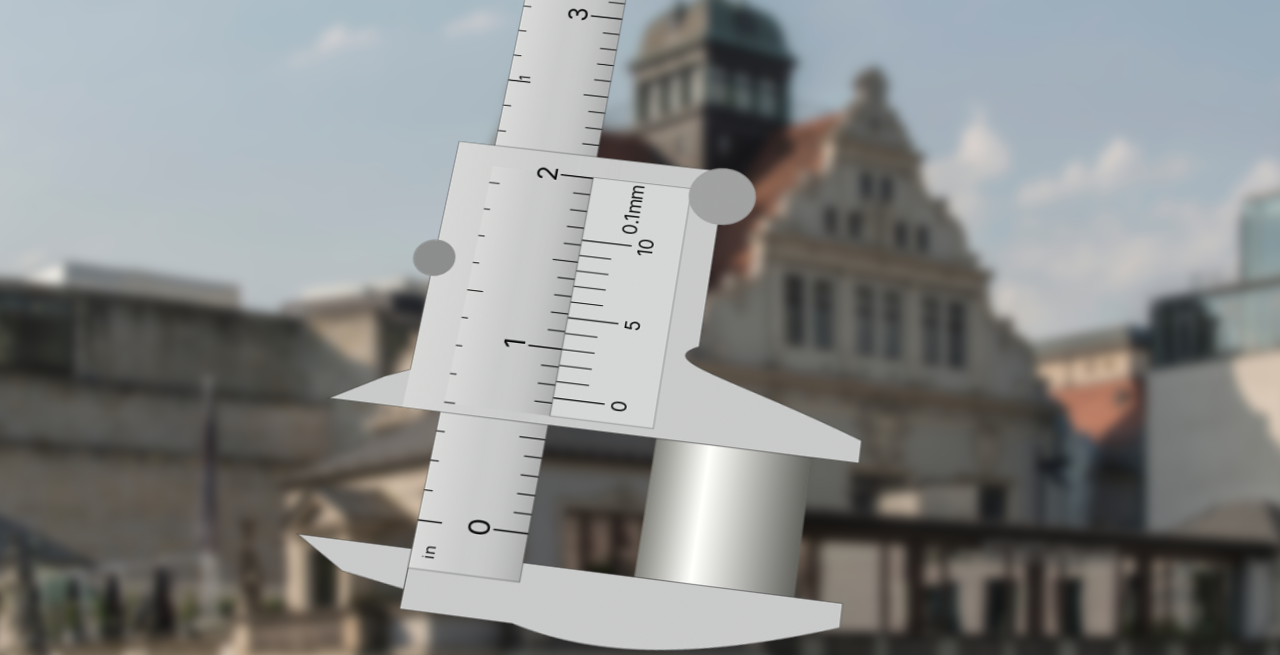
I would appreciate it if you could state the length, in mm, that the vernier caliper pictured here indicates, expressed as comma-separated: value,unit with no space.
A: 7.3,mm
